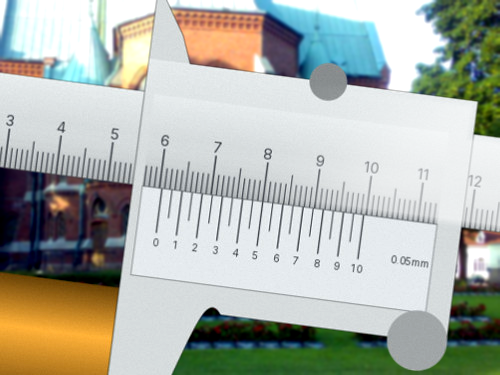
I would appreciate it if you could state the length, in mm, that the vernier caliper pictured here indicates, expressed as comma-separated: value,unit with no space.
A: 60.5,mm
